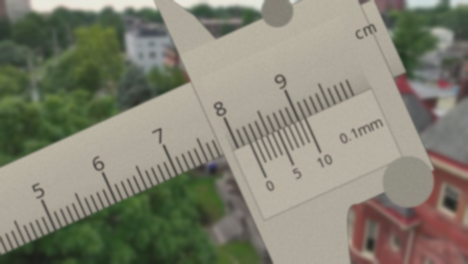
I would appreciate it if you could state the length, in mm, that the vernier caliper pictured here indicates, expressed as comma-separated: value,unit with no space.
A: 82.0,mm
